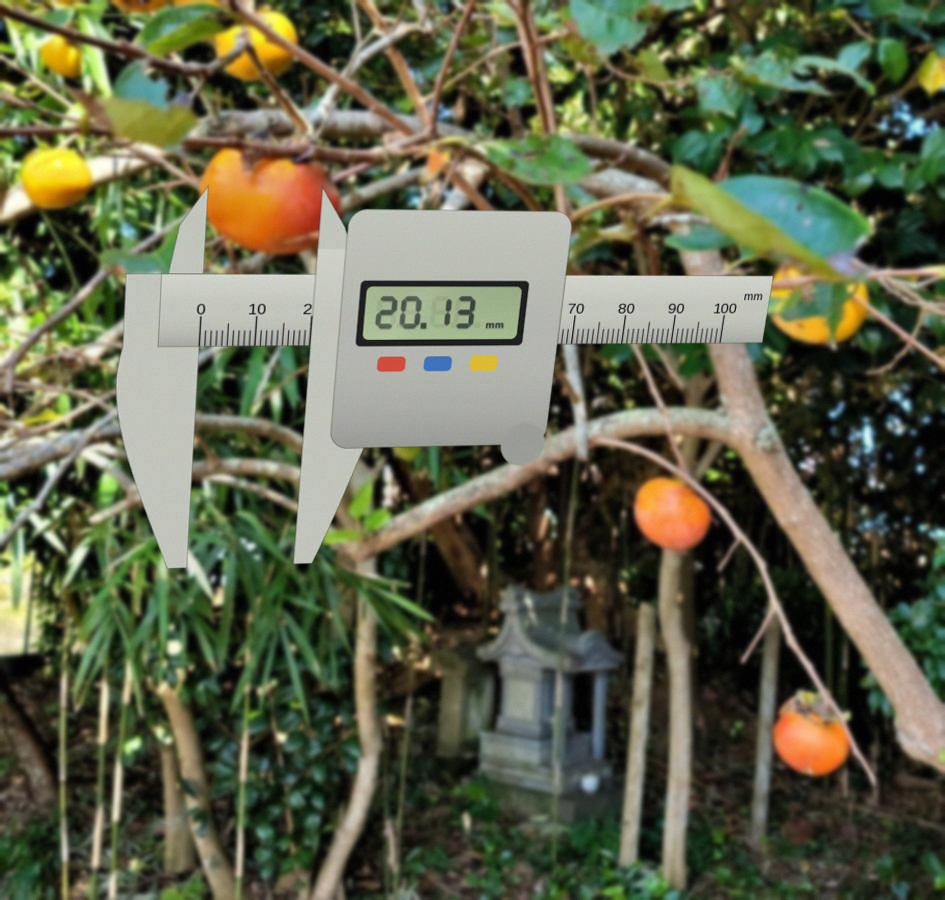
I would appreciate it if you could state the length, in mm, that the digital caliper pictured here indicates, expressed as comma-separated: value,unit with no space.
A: 20.13,mm
